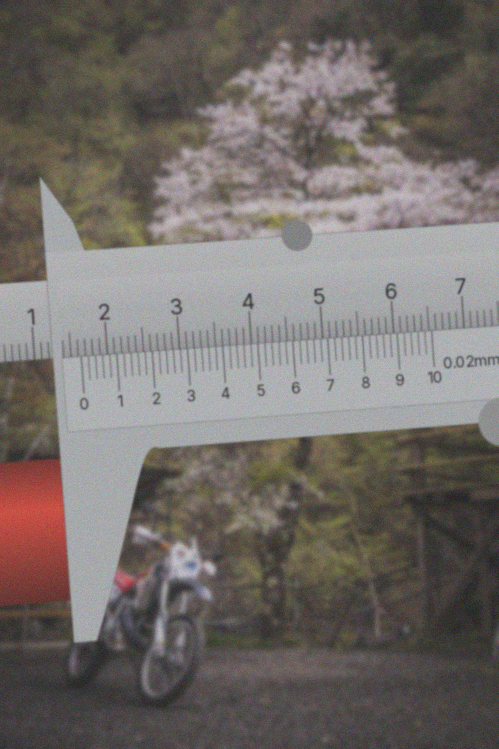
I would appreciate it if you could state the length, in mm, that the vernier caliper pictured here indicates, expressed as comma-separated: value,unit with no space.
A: 16.4,mm
